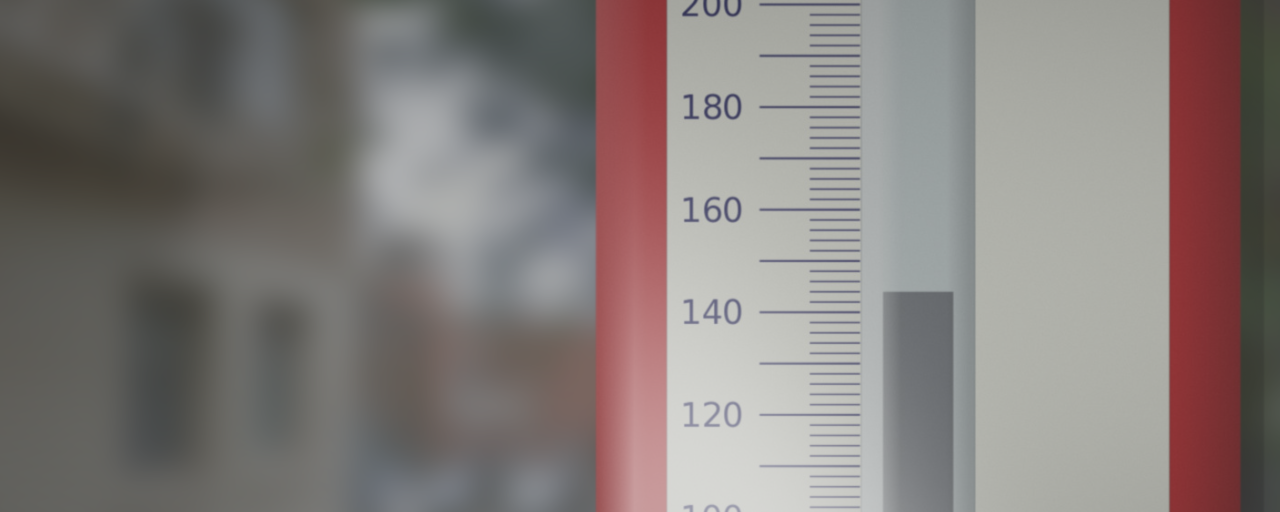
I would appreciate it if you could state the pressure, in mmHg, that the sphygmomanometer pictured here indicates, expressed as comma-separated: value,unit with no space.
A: 144,mmHg
